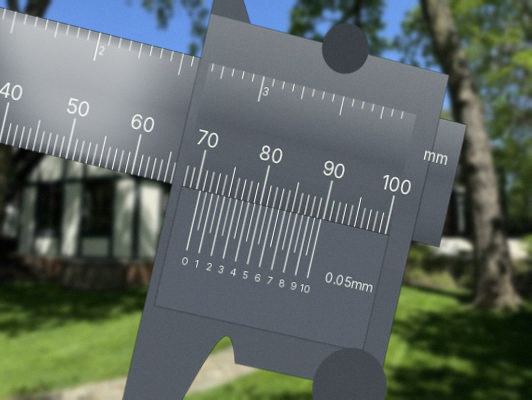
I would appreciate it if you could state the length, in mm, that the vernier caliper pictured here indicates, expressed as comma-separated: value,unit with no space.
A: 70.6,mm
